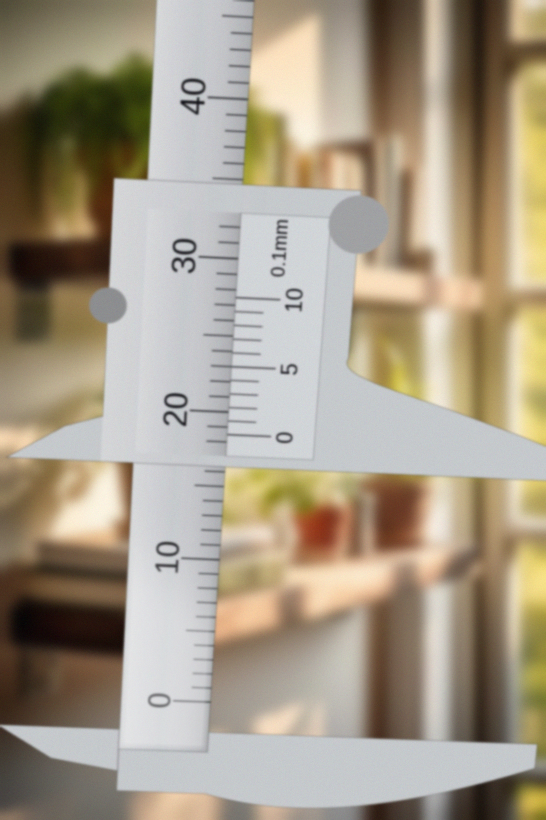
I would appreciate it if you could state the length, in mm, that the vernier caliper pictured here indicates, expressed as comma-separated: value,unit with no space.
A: 18.5,mm
